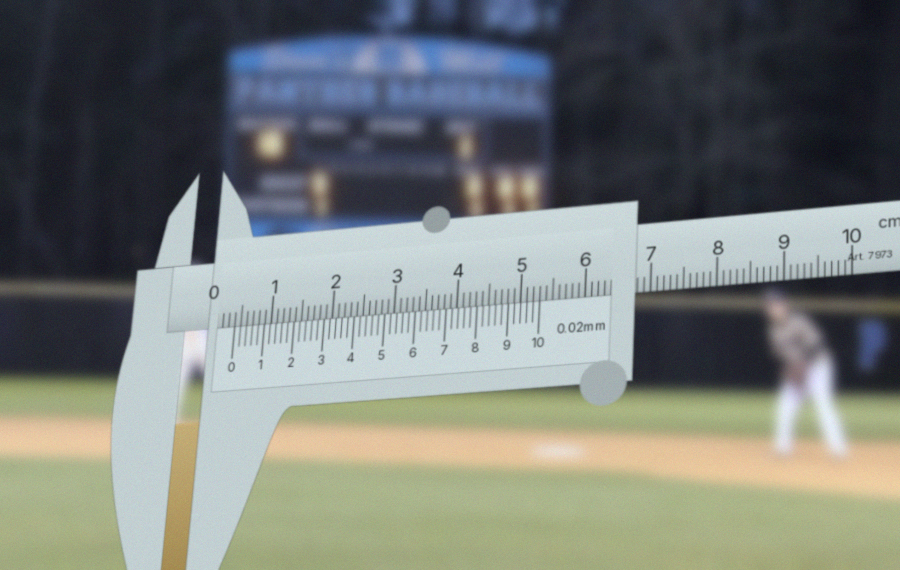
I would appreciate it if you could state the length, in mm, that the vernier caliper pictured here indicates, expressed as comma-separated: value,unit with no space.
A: 4.0,mm
